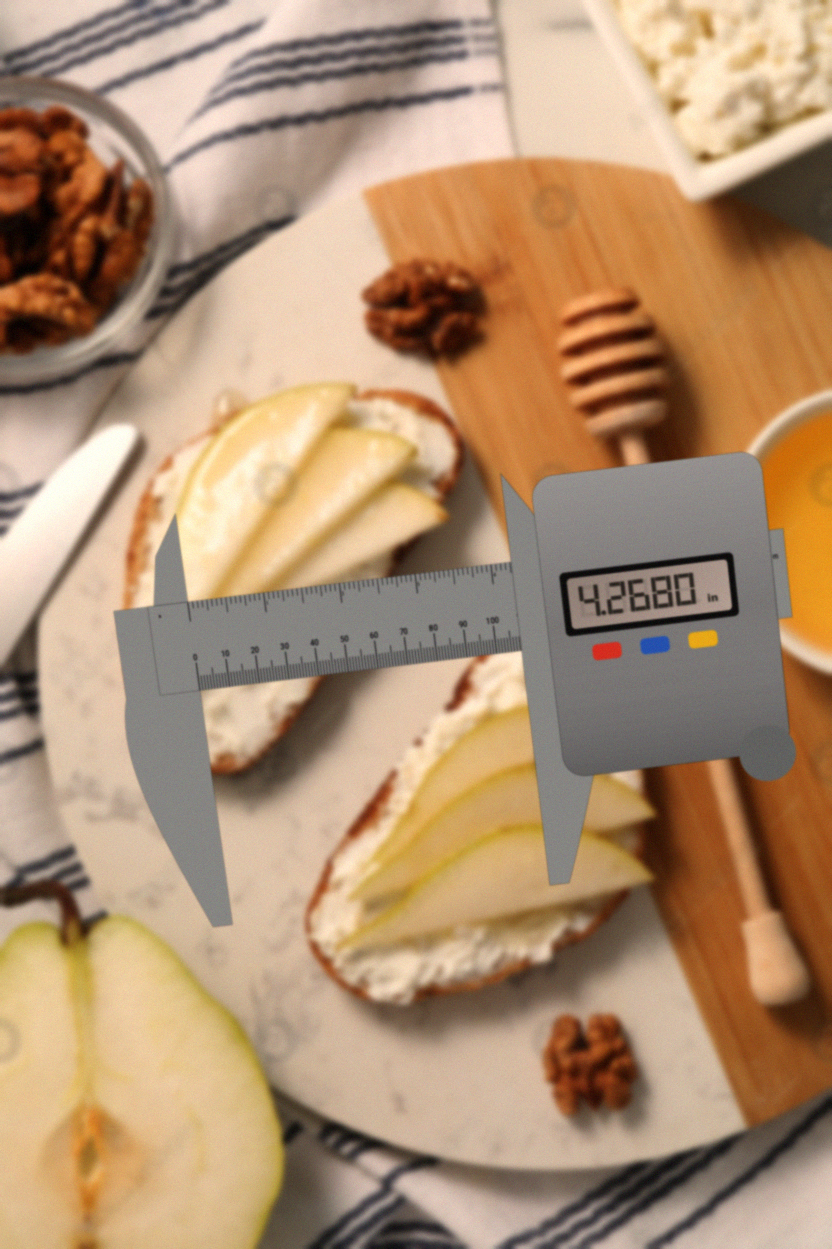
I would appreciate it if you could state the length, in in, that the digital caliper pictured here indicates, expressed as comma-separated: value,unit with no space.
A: 4.2680,in
